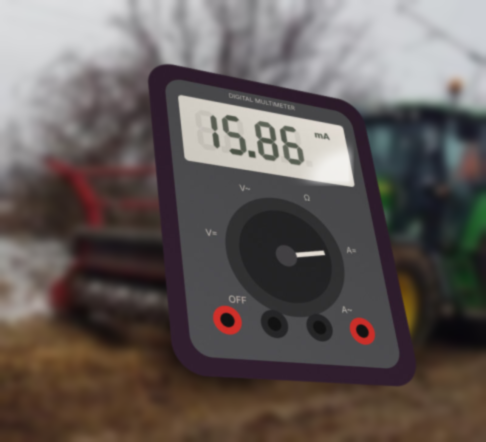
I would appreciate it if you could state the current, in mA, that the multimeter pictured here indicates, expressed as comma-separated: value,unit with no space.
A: 15.86,mA
